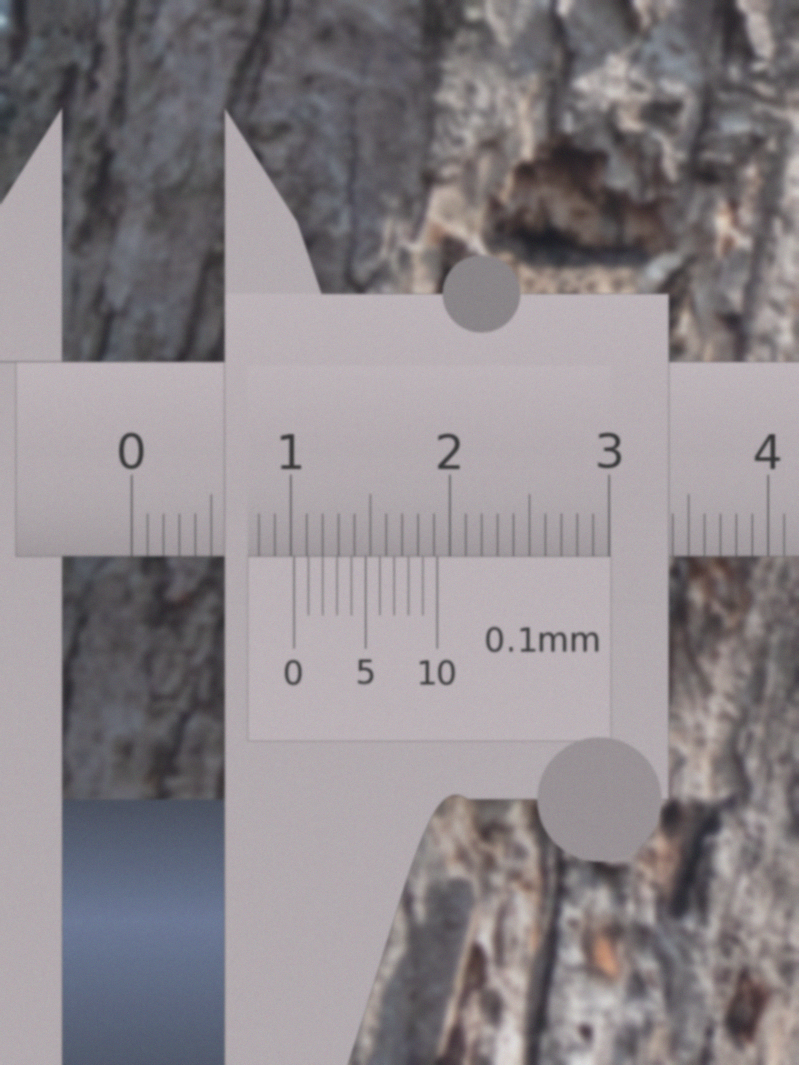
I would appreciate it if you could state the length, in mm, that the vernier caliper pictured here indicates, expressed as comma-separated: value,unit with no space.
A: 10.2,mm
